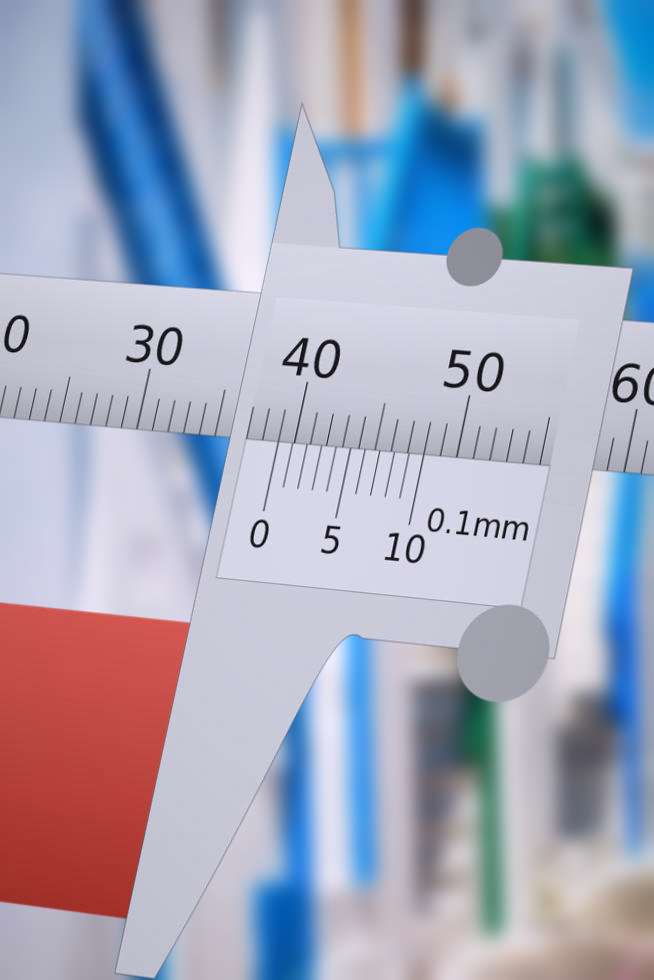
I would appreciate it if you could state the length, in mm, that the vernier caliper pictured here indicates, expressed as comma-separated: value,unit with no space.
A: 39.0,mm
